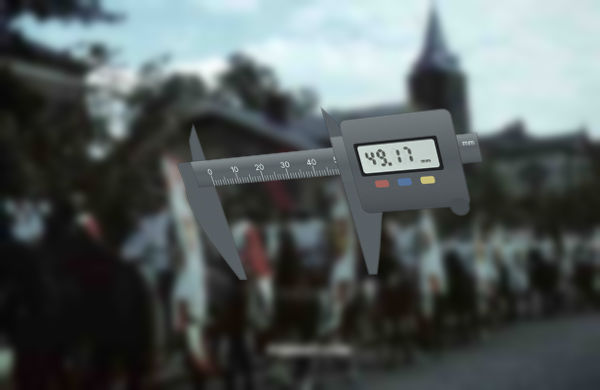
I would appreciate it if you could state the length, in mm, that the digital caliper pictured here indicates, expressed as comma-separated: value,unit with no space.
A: 49.17,mm
